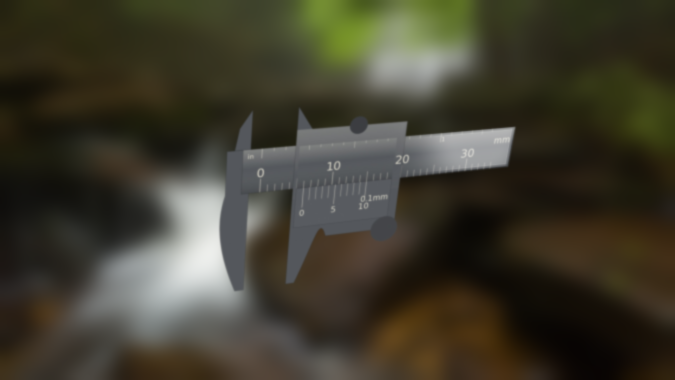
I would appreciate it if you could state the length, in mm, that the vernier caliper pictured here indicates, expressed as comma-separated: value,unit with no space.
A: 6.0,mm
